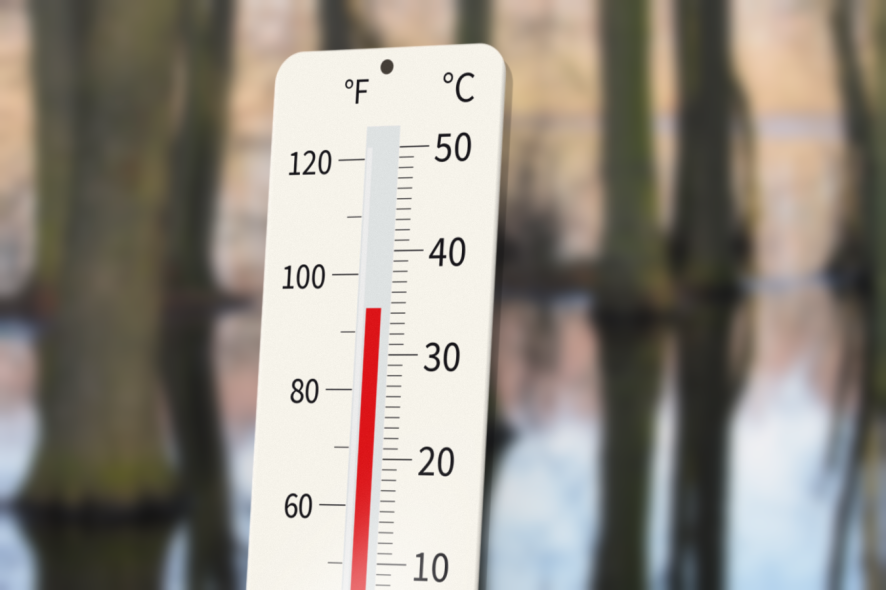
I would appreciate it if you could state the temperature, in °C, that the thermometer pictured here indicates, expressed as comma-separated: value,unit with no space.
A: 34.5,°C
